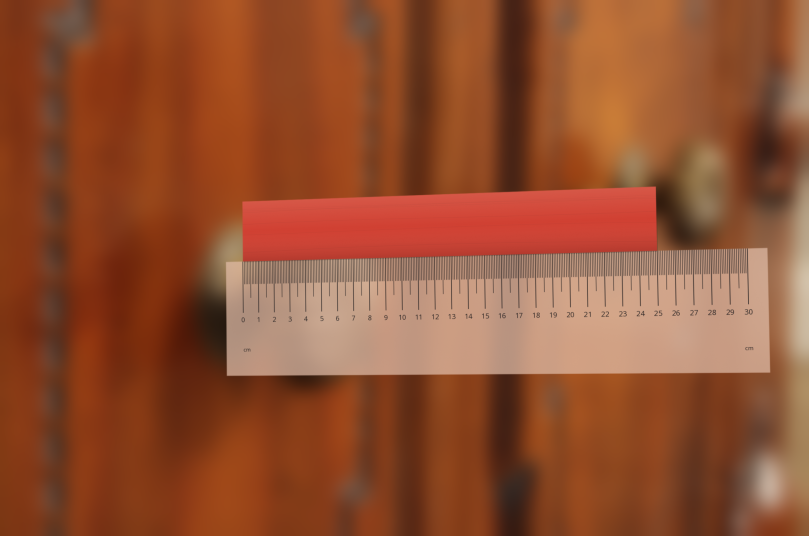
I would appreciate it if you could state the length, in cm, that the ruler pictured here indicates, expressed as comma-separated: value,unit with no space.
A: 25,cm
